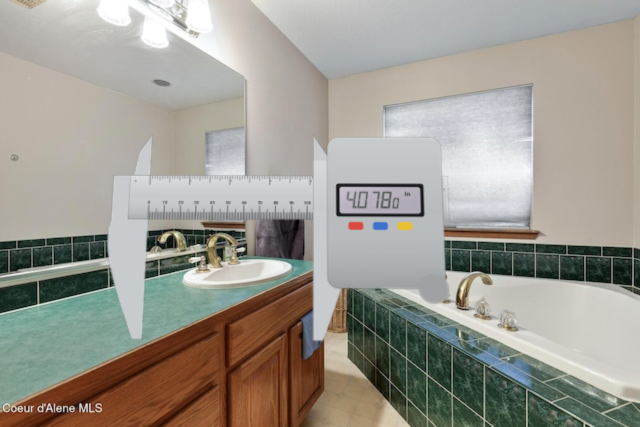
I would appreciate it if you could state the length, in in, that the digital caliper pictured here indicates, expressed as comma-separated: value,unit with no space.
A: 4.0780,in
